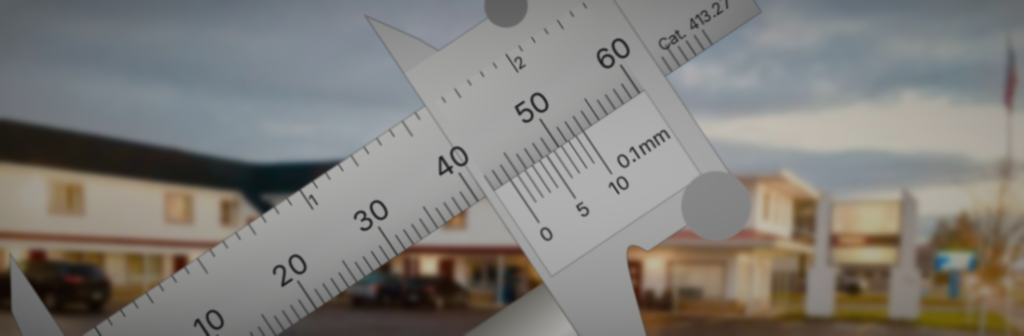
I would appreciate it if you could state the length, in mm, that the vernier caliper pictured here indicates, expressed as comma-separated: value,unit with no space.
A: 44.0,mm
